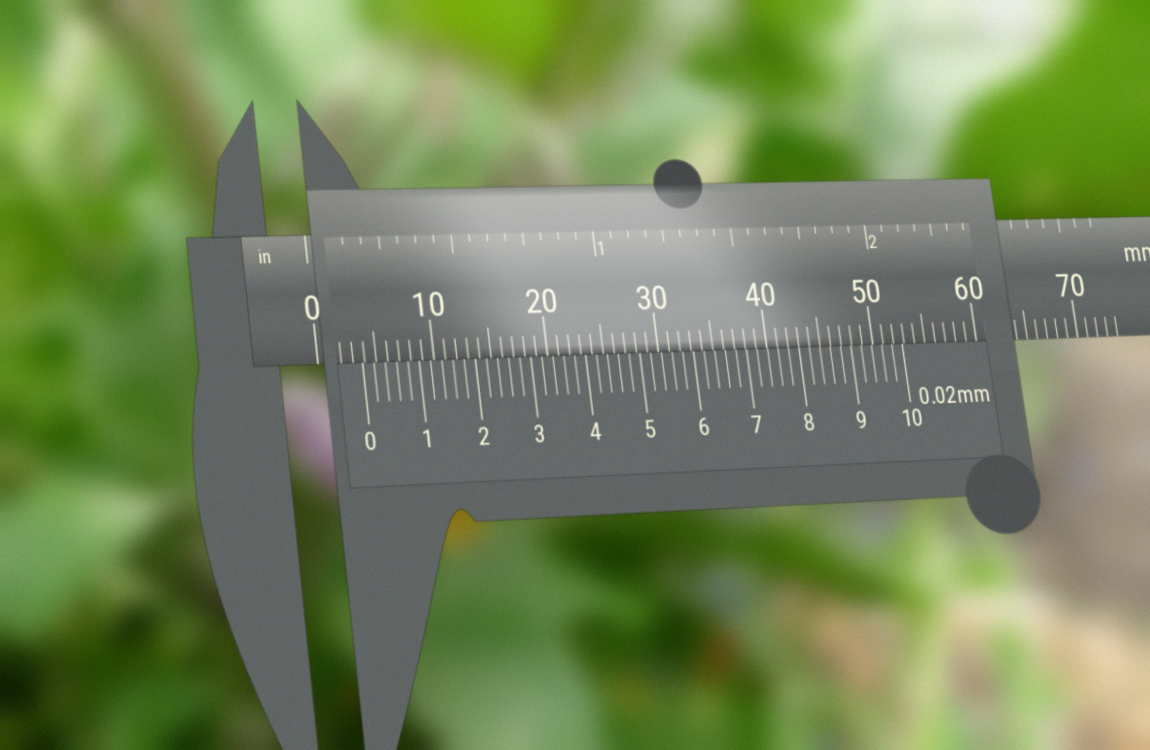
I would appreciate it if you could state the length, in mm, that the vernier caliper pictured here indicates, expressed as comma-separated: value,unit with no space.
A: 3.8,mm
